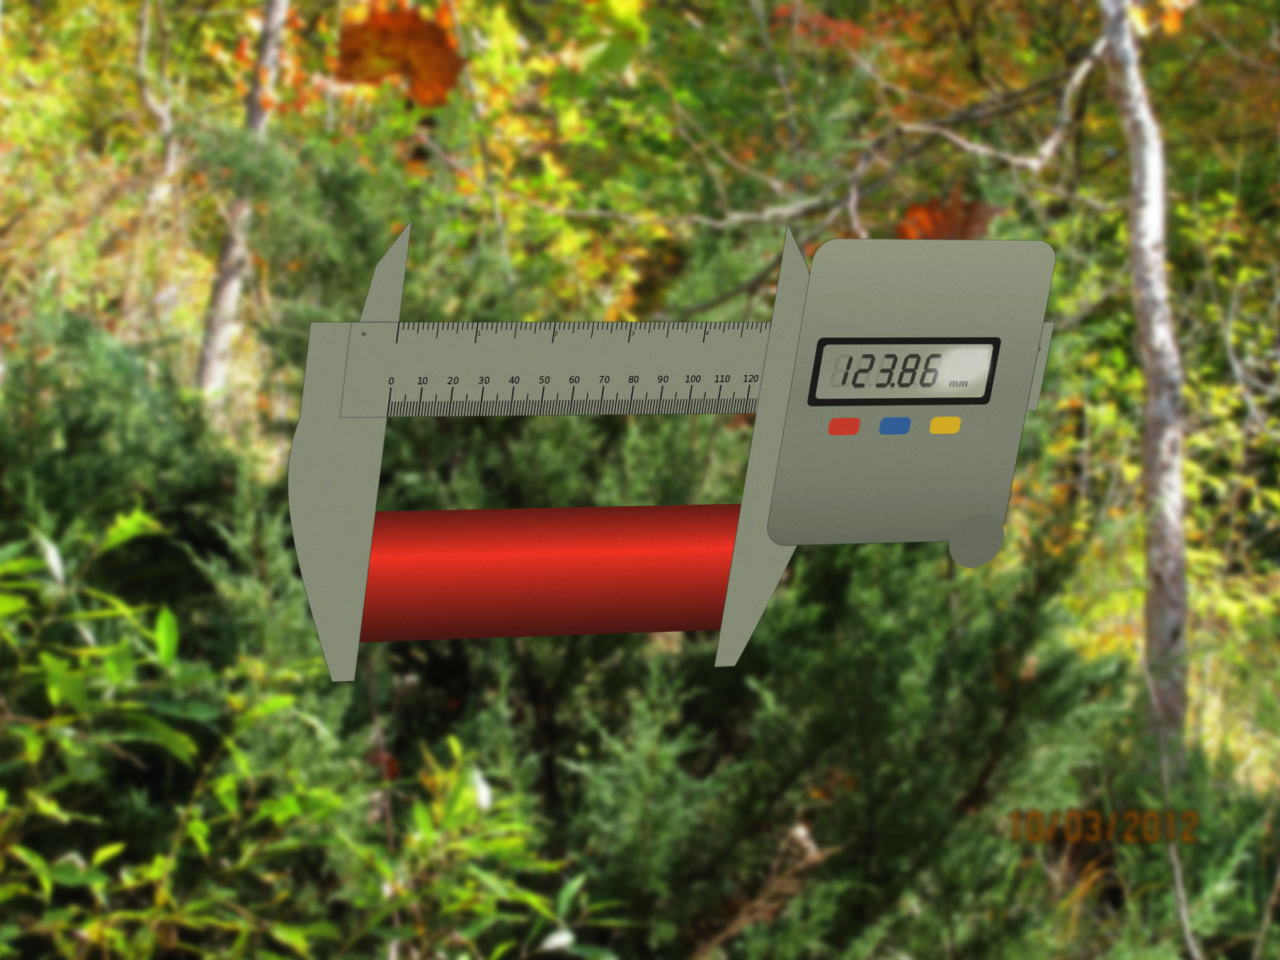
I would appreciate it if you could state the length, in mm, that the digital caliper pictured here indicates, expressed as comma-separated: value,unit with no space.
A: 123.86,mm
